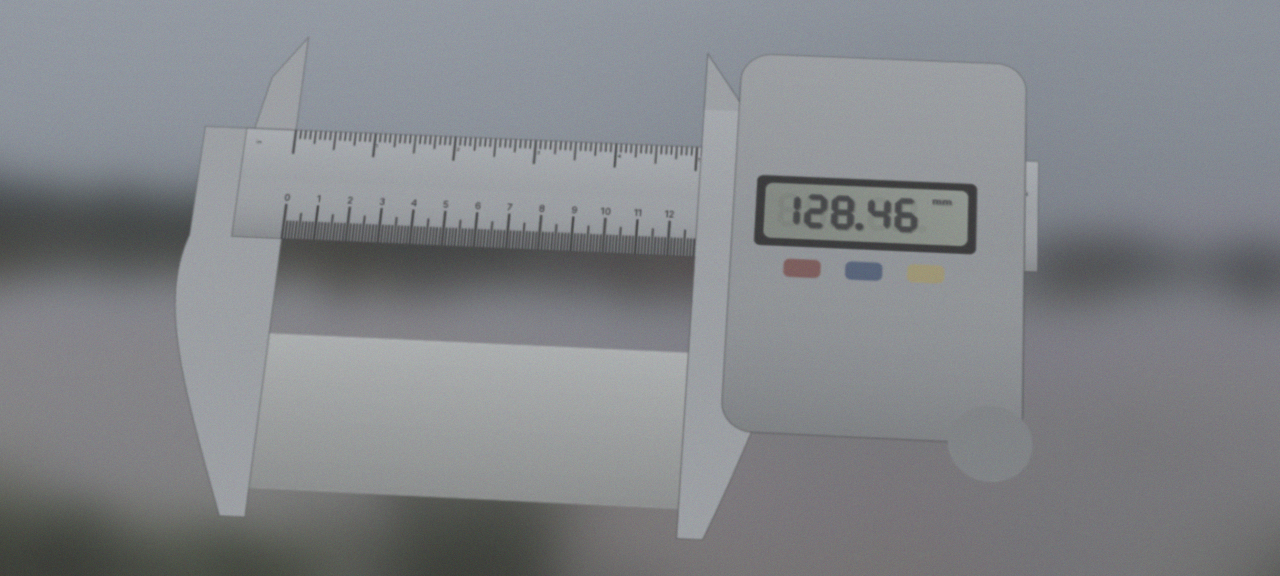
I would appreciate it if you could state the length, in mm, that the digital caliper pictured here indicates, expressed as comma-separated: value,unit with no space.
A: 128.46,mm
